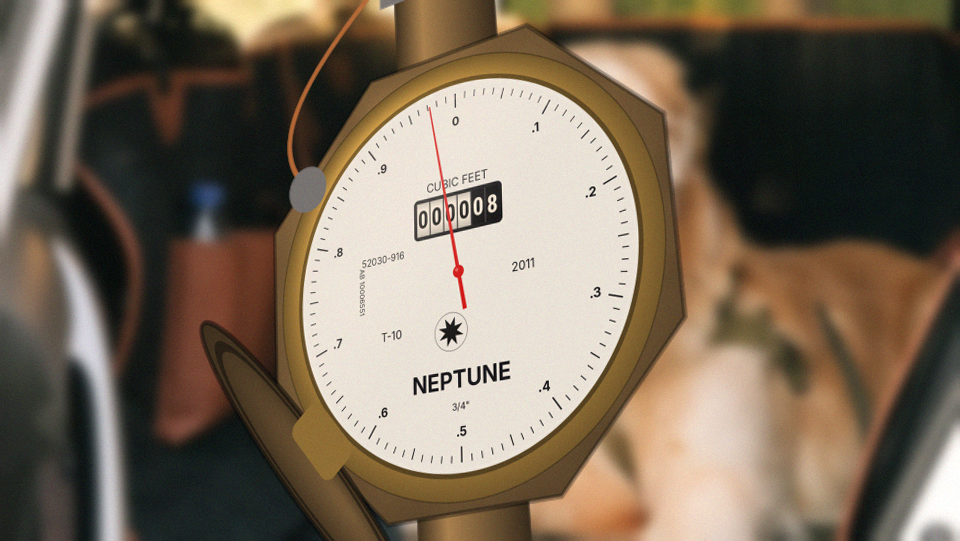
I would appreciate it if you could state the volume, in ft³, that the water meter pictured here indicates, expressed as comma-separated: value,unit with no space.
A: 7.97,ft³
